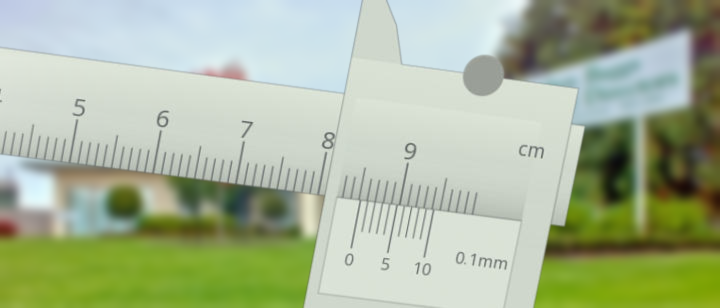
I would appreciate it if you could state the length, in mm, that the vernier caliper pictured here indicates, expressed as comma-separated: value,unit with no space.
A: 85.2,mm
